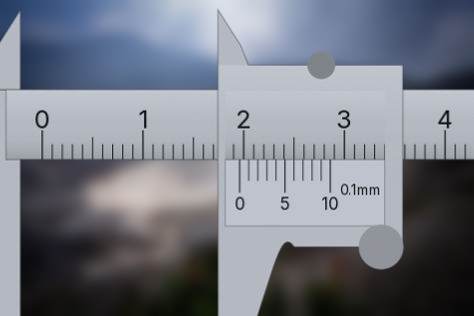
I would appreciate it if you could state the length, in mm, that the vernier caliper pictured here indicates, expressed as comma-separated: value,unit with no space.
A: 19.6,mm
